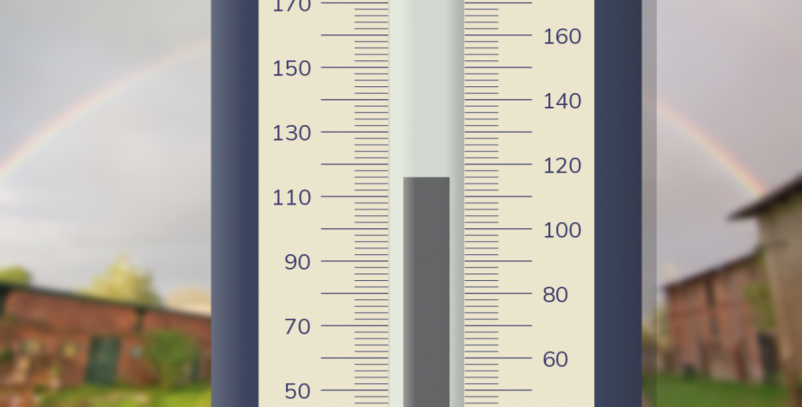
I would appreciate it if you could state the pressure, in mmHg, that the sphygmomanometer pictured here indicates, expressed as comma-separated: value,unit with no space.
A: 116,mmHg
